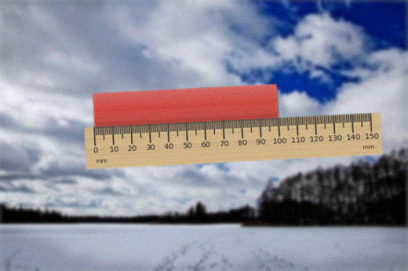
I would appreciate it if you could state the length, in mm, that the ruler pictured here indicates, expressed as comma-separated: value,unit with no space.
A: 100,mm
